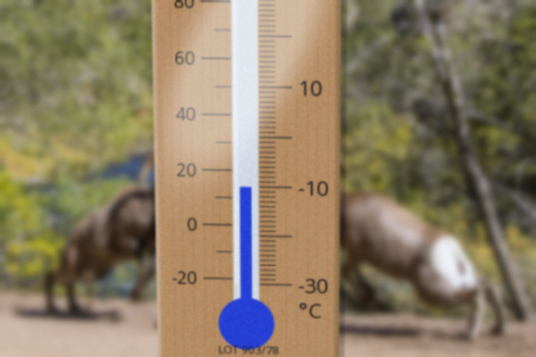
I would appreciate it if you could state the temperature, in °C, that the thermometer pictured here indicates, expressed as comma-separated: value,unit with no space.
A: -10,°C
